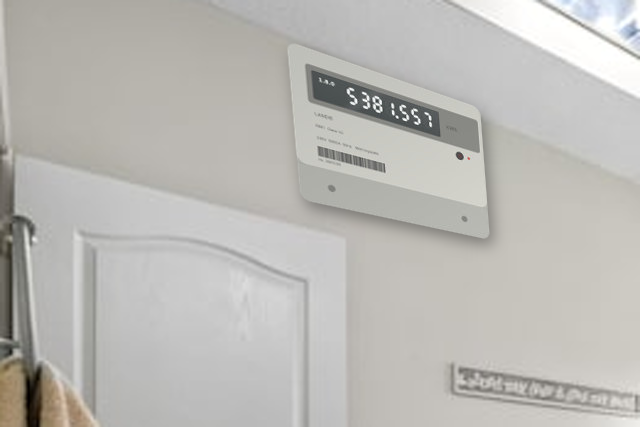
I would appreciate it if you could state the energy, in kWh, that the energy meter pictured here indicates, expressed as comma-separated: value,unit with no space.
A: 5381.557,kWh
